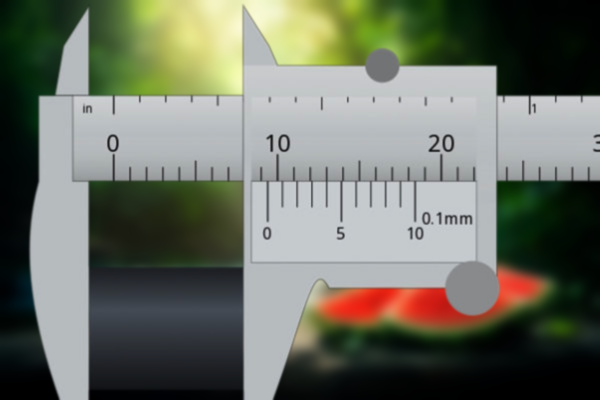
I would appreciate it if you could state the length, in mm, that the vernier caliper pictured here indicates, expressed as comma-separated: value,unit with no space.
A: 9.4,mm
